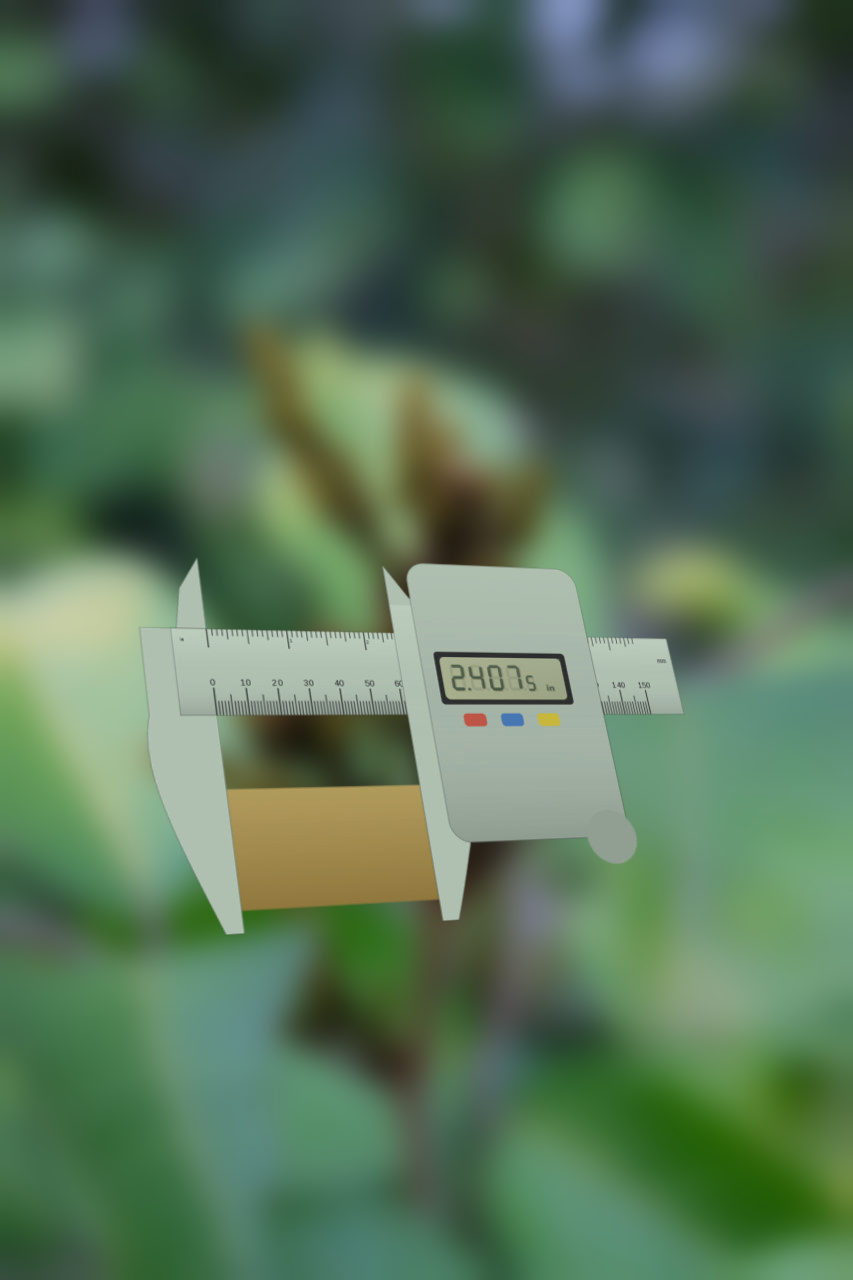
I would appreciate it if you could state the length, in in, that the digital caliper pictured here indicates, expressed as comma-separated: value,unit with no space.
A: 2.4075,in
